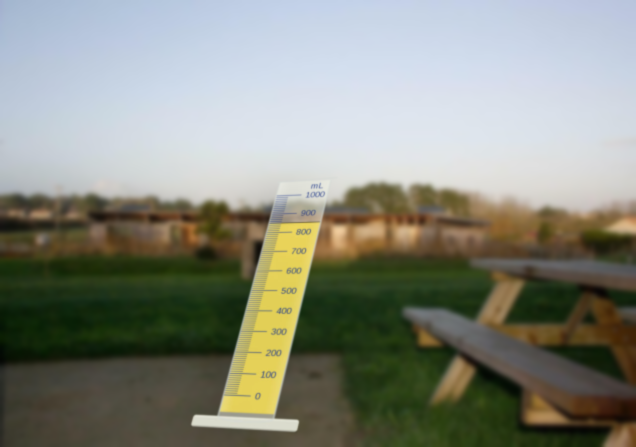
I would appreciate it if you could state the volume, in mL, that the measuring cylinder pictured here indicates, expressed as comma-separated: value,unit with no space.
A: 850,mL
